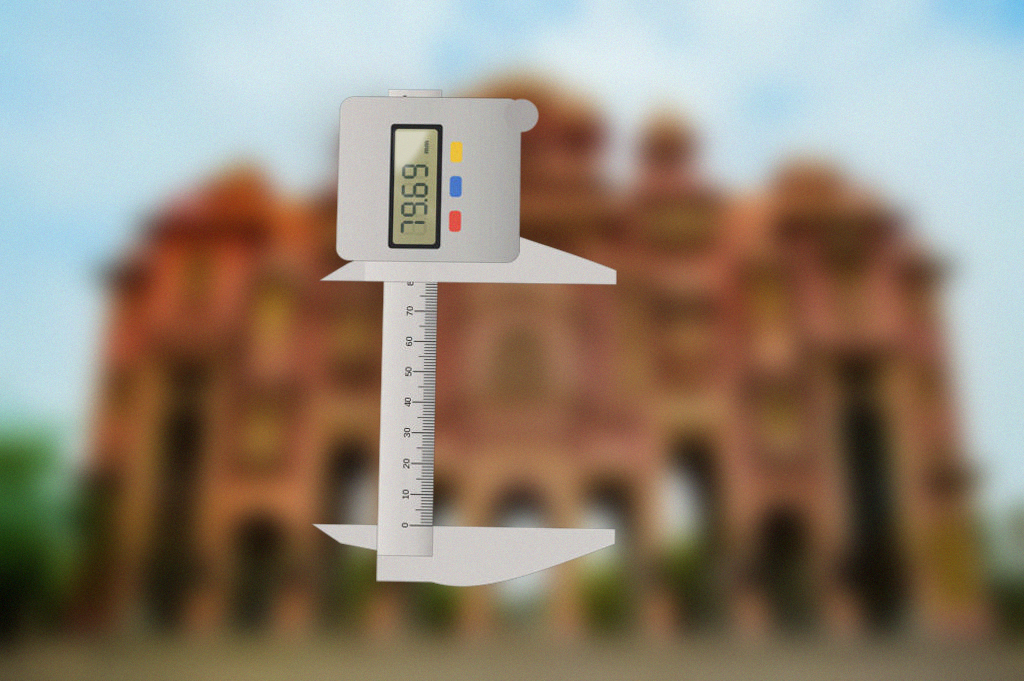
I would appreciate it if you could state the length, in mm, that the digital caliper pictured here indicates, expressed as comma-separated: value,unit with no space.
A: 79.69,mm
